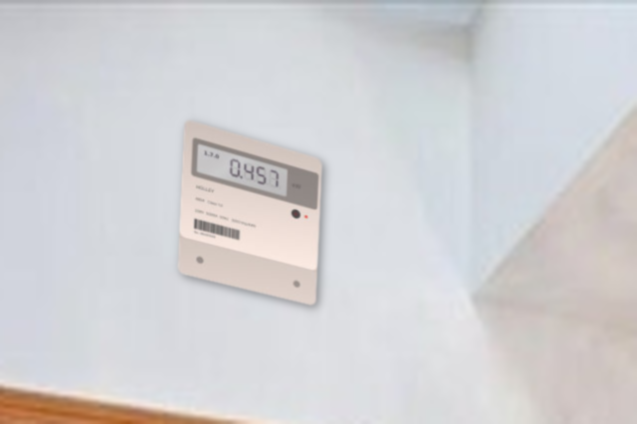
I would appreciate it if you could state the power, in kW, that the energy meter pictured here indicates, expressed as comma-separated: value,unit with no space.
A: 0.457,kW
